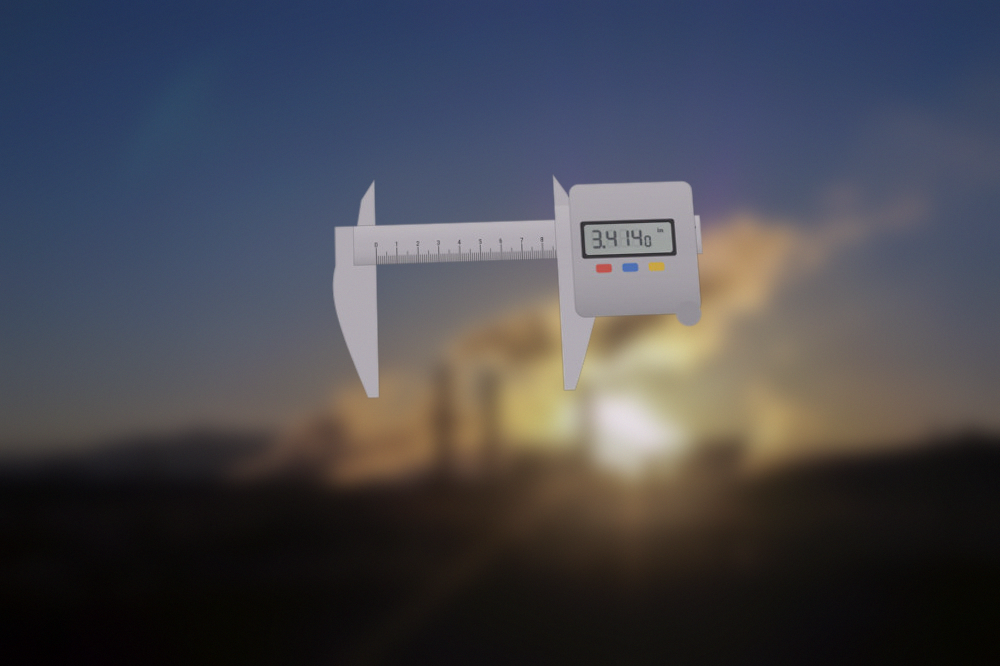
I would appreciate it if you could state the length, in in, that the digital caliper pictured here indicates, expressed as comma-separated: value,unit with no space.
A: 3.4140,in
